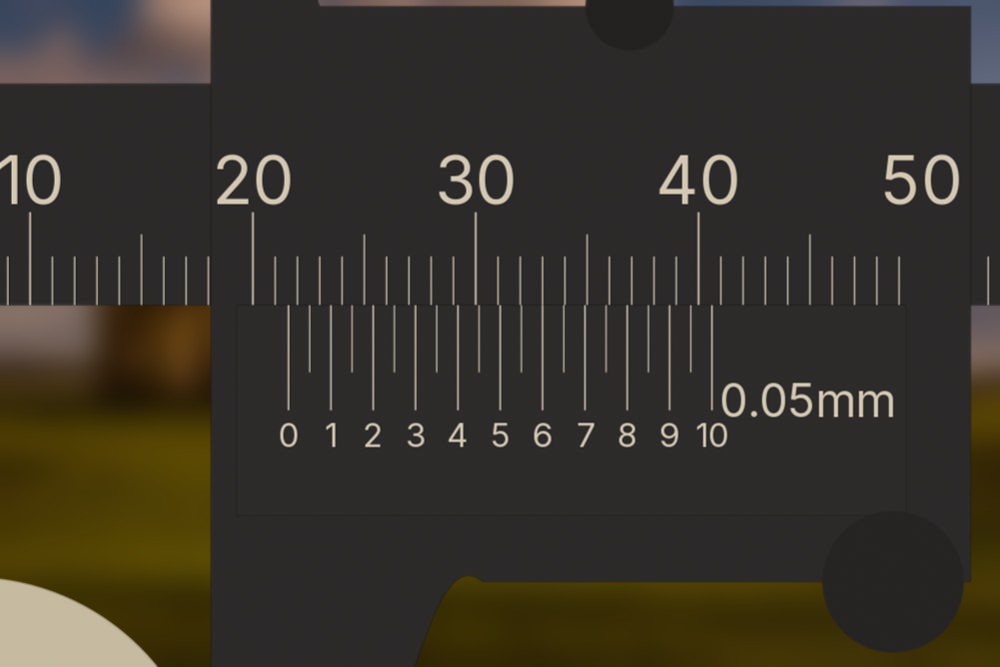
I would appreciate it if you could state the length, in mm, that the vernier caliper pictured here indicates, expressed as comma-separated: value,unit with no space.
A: 21.6,mm
